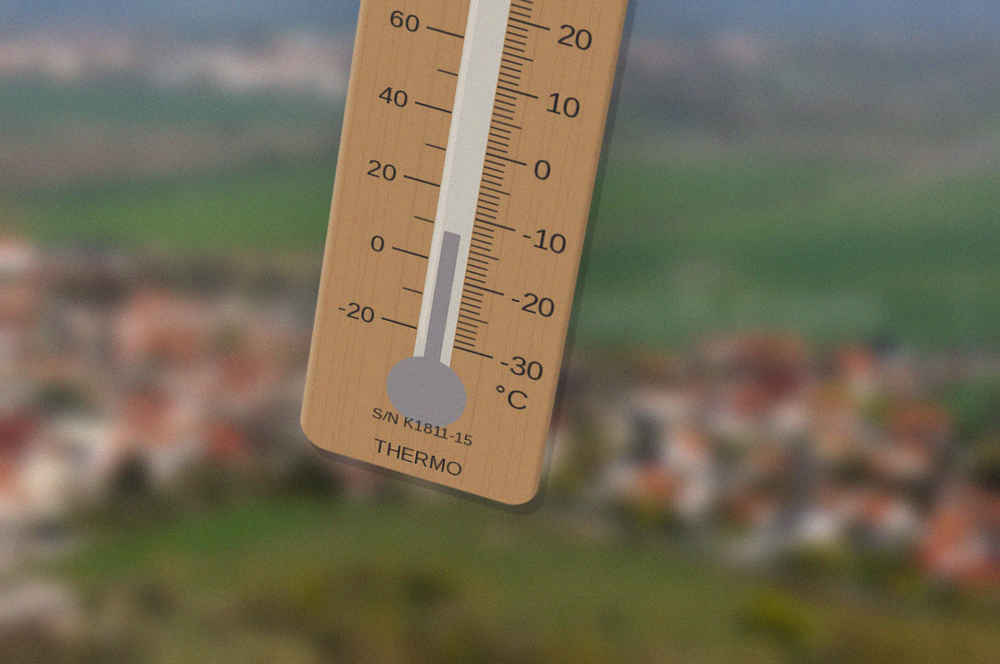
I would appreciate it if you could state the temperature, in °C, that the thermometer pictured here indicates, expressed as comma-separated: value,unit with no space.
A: -13,°C
